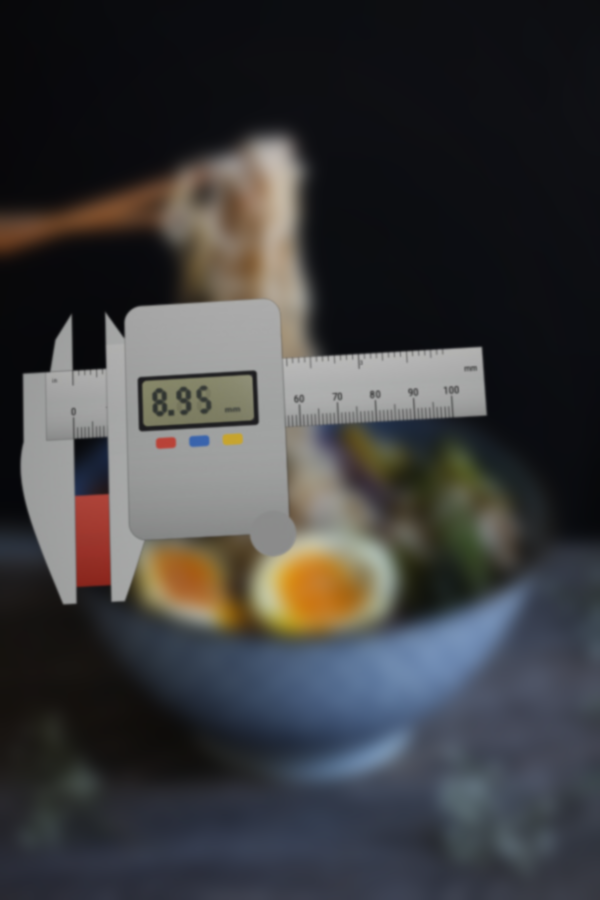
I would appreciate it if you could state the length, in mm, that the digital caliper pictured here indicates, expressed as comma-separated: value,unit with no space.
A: 8.95,mm
